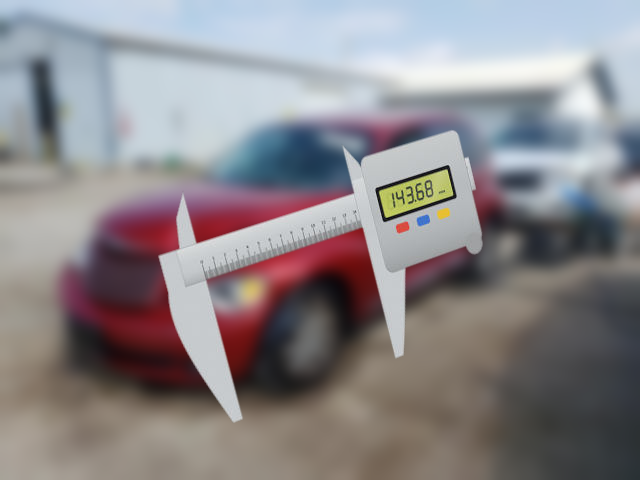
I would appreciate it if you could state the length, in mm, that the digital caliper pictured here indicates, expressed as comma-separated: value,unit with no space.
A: 143.68,mm
